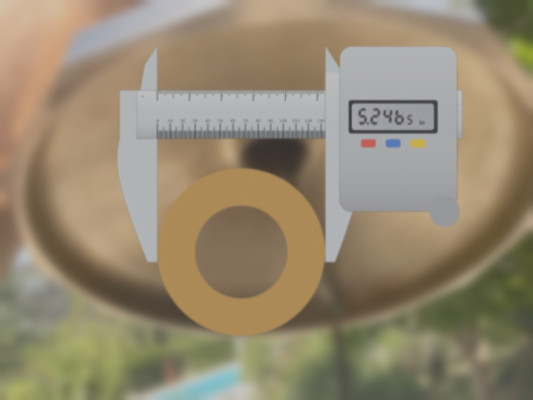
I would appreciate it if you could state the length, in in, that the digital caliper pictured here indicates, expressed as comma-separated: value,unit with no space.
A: 5.2465,in
